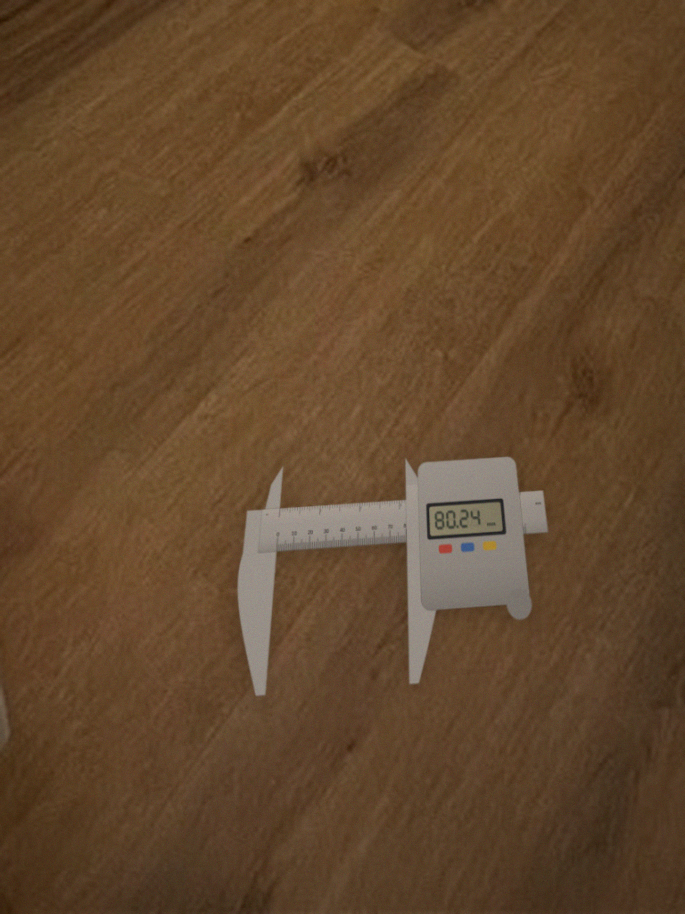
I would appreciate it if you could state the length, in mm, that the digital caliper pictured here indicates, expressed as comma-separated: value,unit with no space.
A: 80.24,mm
